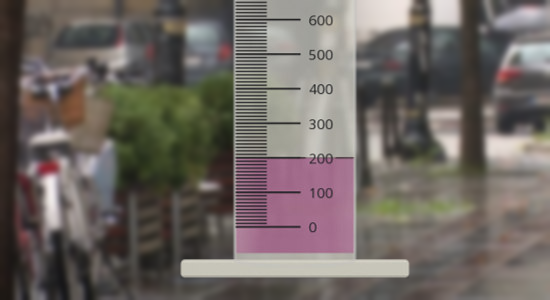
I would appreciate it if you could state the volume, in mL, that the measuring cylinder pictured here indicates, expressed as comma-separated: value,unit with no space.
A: 200,mL
